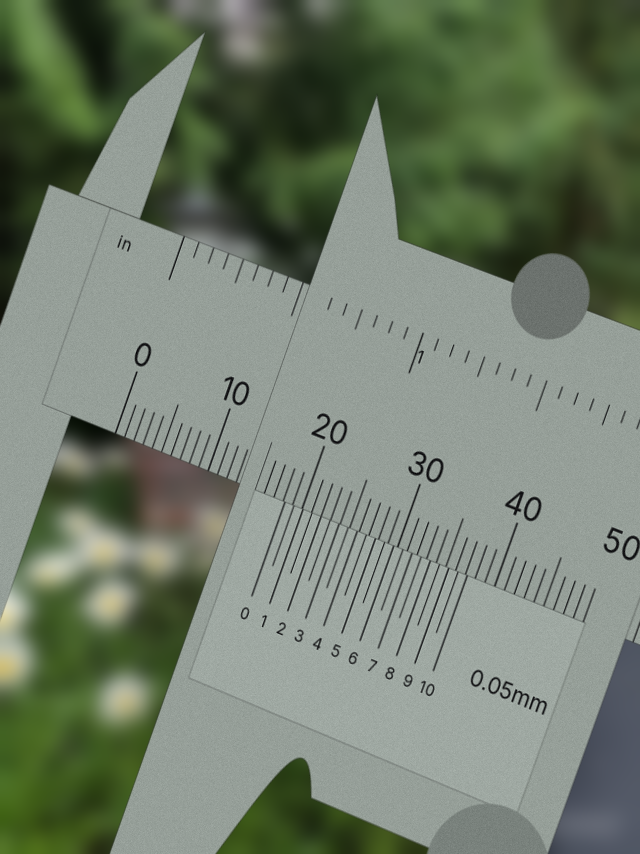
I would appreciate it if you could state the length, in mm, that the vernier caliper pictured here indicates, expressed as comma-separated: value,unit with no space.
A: 18.2,mm
